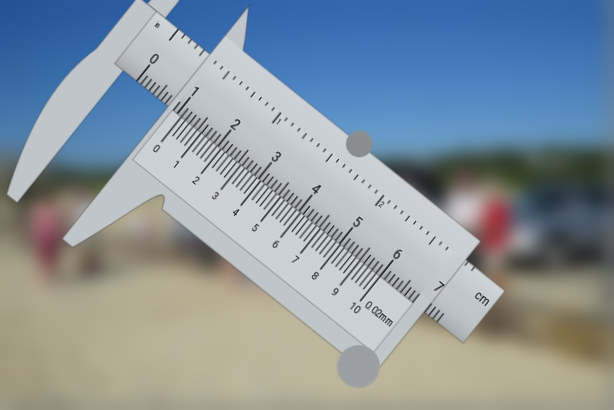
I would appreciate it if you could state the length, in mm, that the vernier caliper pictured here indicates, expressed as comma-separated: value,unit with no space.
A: 11.0,mm
